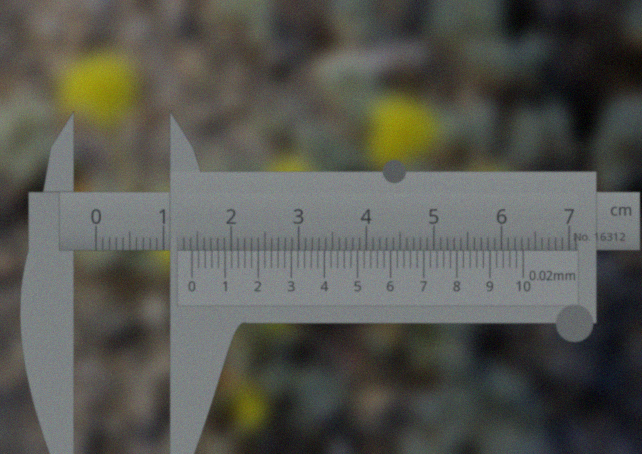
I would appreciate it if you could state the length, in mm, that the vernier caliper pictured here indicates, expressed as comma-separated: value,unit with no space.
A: 14.2,mm
